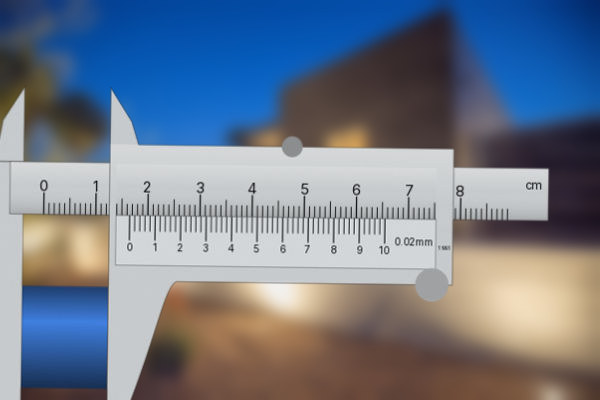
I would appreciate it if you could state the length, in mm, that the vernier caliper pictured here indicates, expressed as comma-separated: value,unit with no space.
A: 16.5,mm
